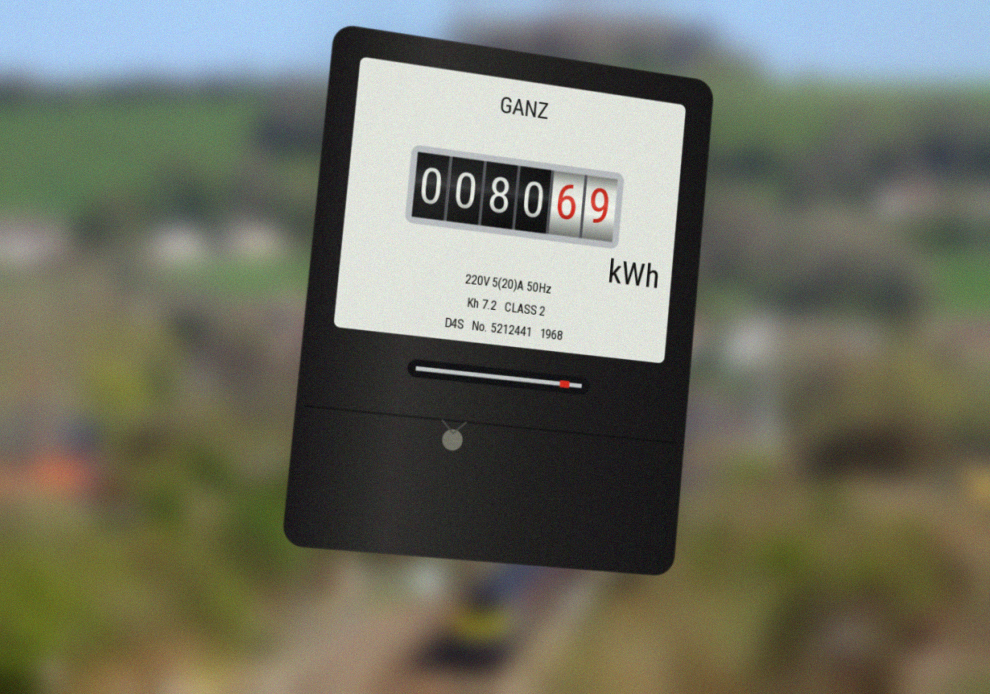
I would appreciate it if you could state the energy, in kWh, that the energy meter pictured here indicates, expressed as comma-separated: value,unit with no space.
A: 80.69,kWh
